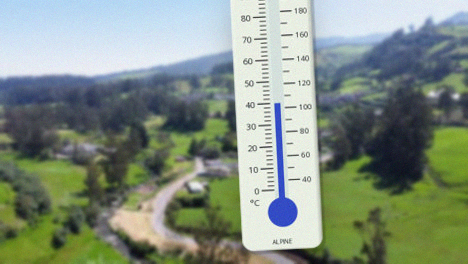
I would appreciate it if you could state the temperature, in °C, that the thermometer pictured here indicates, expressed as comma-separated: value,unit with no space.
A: 40,°C
